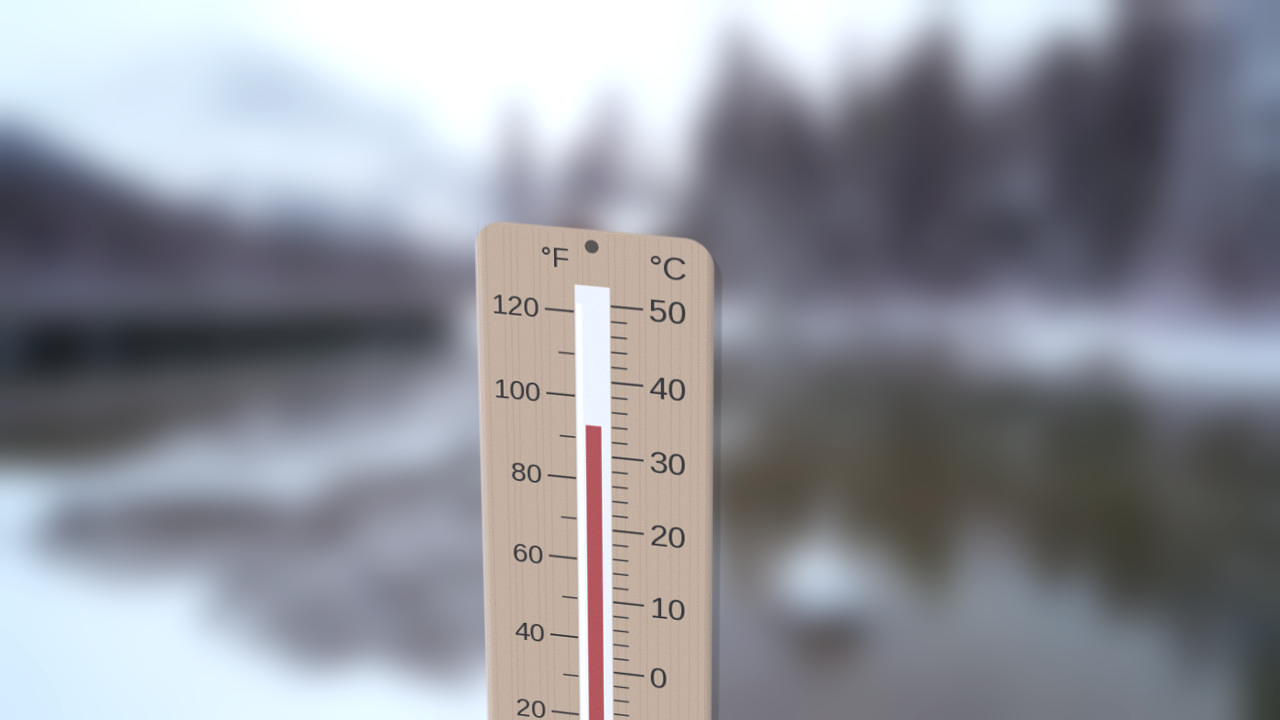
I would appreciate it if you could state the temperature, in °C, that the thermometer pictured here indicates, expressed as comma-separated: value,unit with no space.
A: 34,°C
